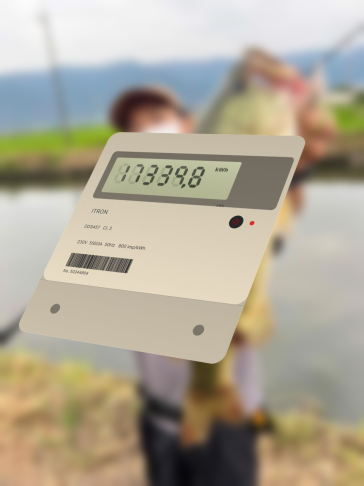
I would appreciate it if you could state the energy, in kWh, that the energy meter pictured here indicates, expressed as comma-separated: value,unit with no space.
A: 17339.8,kWh
